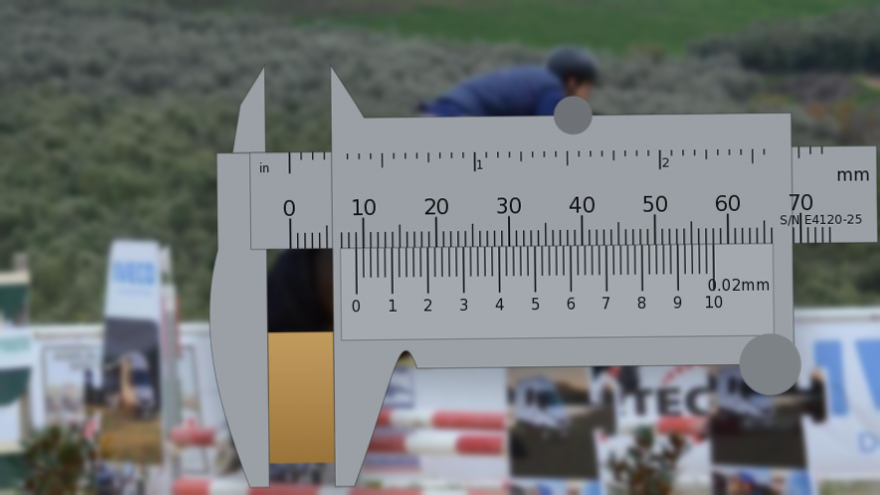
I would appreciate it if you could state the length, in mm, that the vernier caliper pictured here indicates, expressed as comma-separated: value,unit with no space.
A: 9.0,mm
